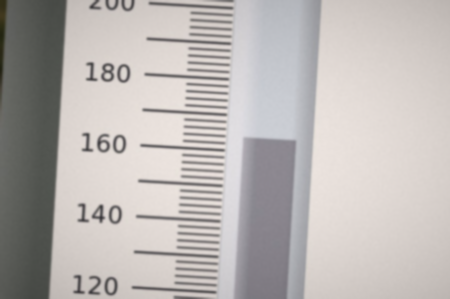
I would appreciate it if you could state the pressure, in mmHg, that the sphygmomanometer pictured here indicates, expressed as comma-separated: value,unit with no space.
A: 164,mmHg
